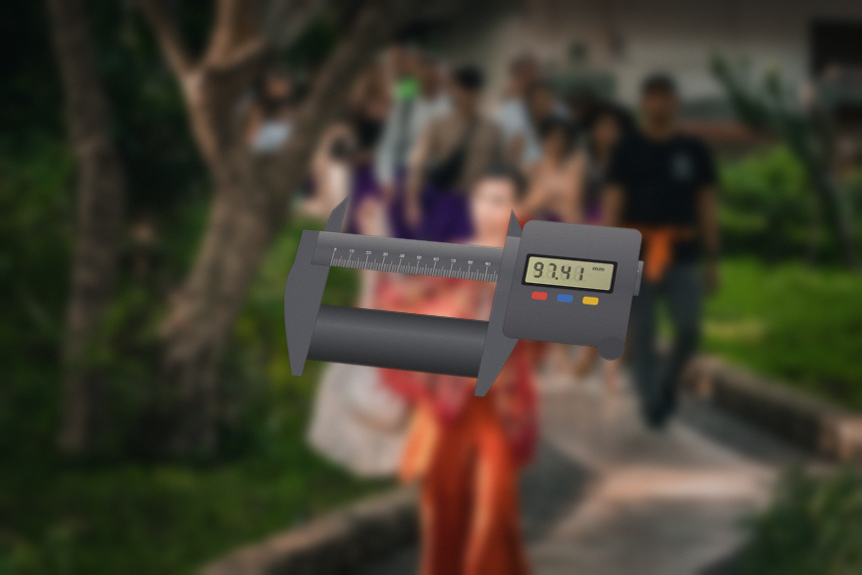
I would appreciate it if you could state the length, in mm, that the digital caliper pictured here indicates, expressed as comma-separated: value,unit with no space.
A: 97.41,mm
